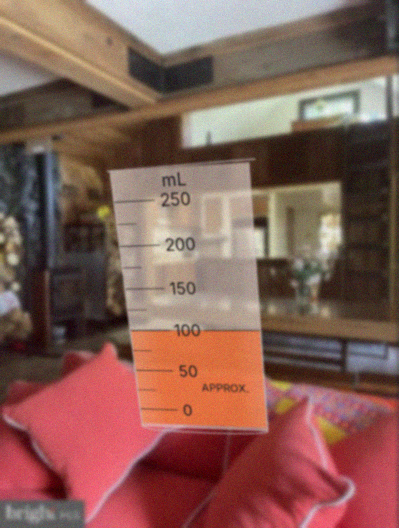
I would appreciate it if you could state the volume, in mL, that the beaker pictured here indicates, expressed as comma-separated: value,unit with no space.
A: 100,mL
